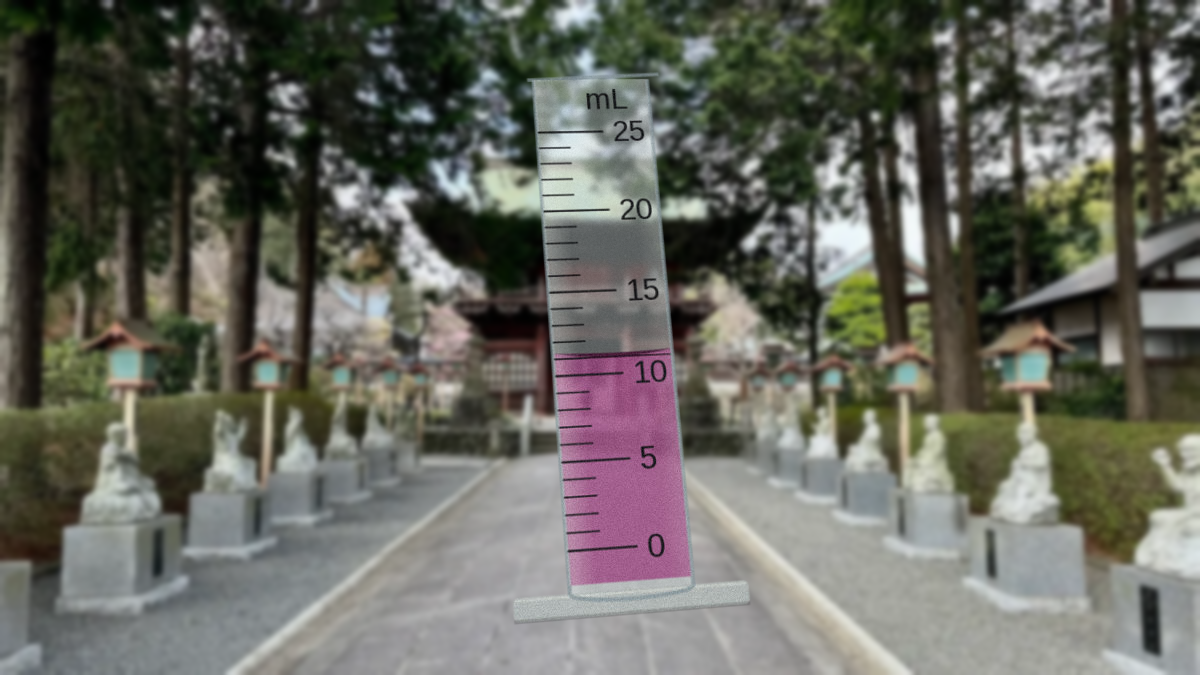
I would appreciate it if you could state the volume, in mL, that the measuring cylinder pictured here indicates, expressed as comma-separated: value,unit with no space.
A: 11,mL
